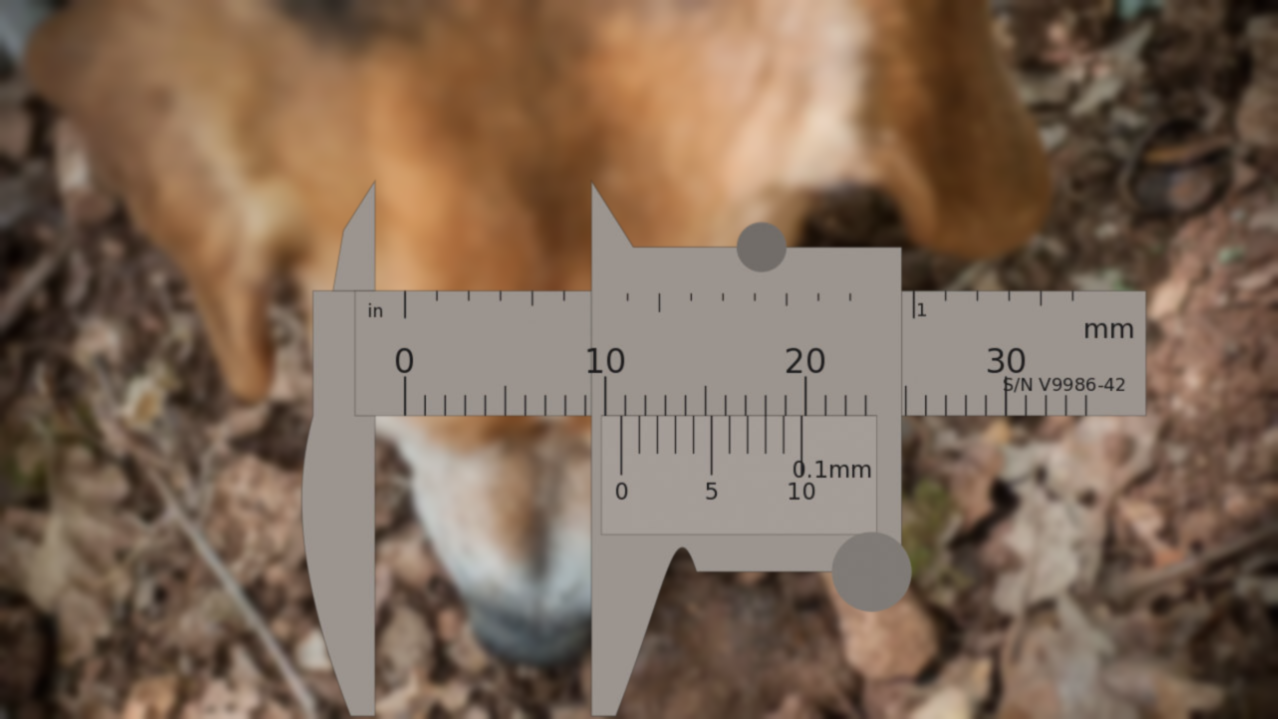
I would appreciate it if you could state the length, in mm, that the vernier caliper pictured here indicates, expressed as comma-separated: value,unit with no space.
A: 10.8,mm
